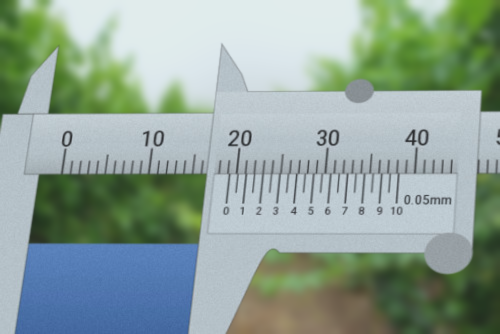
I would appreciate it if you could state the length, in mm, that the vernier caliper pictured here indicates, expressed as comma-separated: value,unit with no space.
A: 19.2,mm
